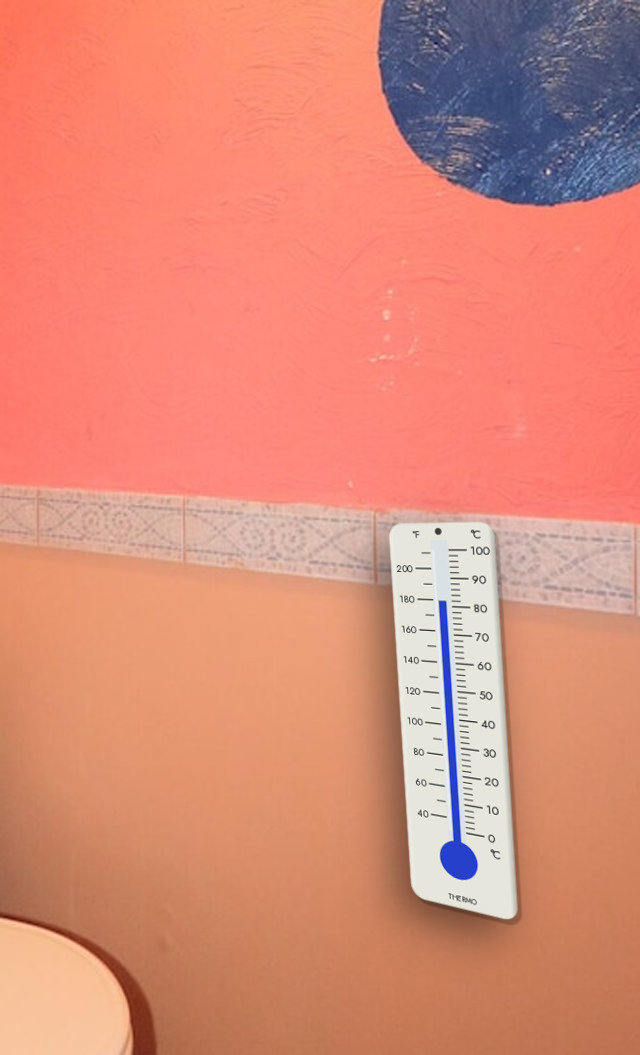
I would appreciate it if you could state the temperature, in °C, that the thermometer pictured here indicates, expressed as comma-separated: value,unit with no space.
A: 82,°C
